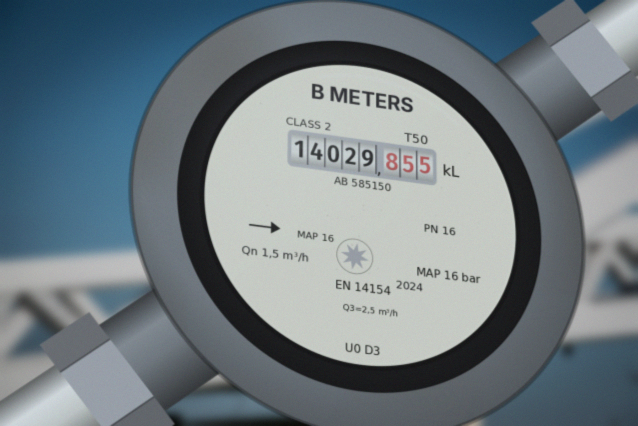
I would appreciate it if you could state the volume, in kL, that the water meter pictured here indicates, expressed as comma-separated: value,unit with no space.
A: 14029.855,kL
